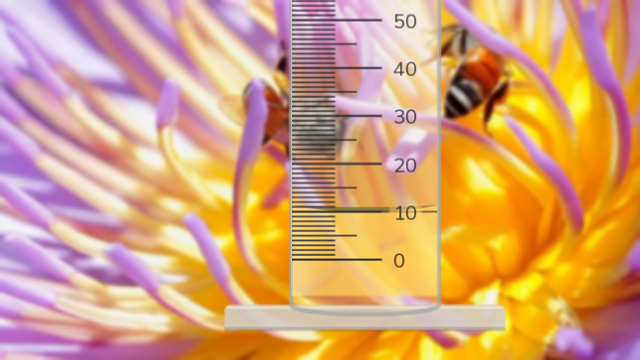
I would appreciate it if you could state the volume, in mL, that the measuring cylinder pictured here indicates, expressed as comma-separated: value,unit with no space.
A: 10,mL
